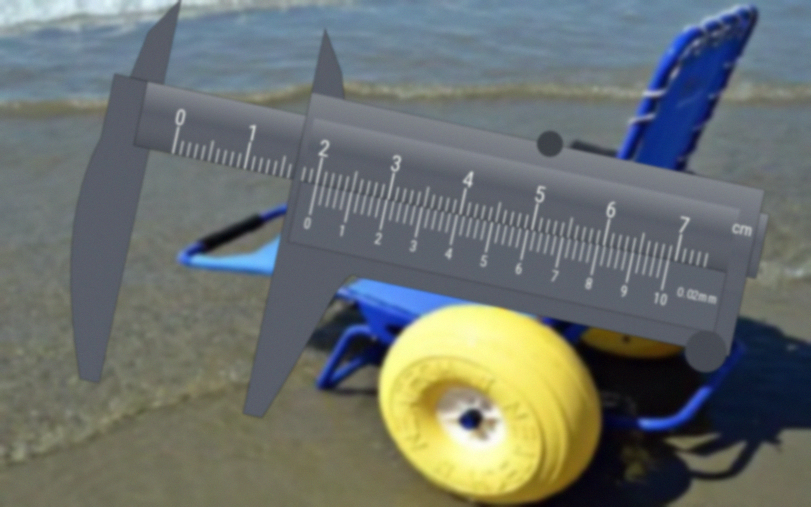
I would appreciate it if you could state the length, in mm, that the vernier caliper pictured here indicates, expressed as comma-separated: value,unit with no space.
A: 20.0,mm
